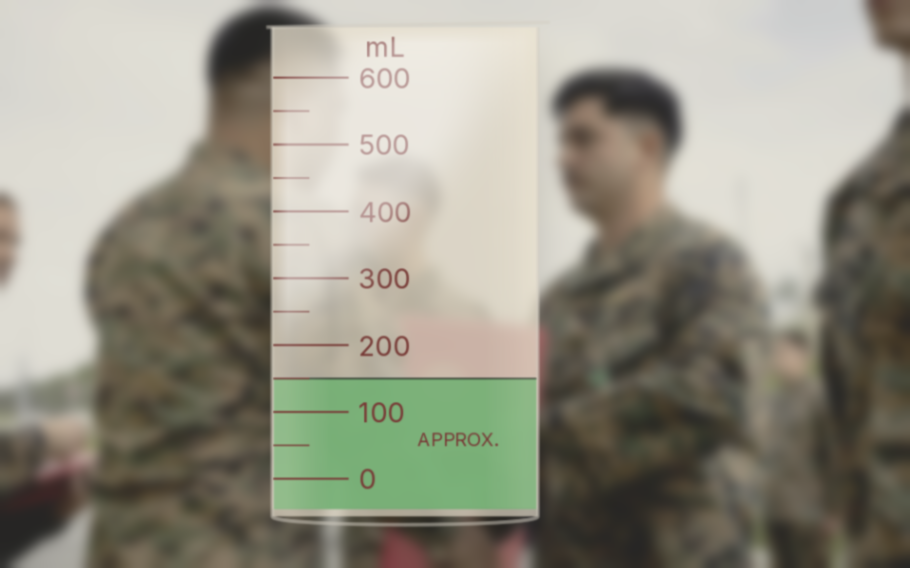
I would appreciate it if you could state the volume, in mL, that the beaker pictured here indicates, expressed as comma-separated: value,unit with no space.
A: 150,mL
